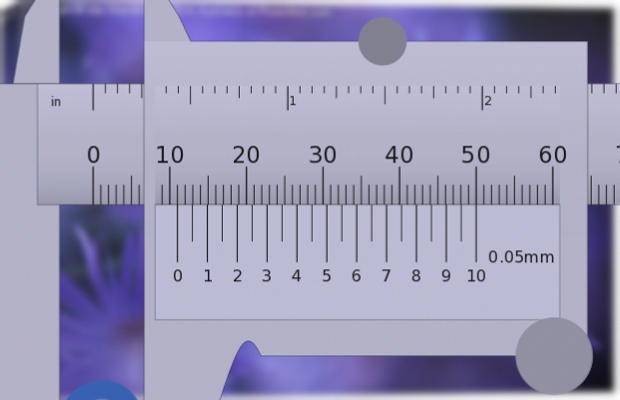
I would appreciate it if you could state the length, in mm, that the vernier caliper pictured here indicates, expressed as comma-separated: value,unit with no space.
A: 11.0,mm
